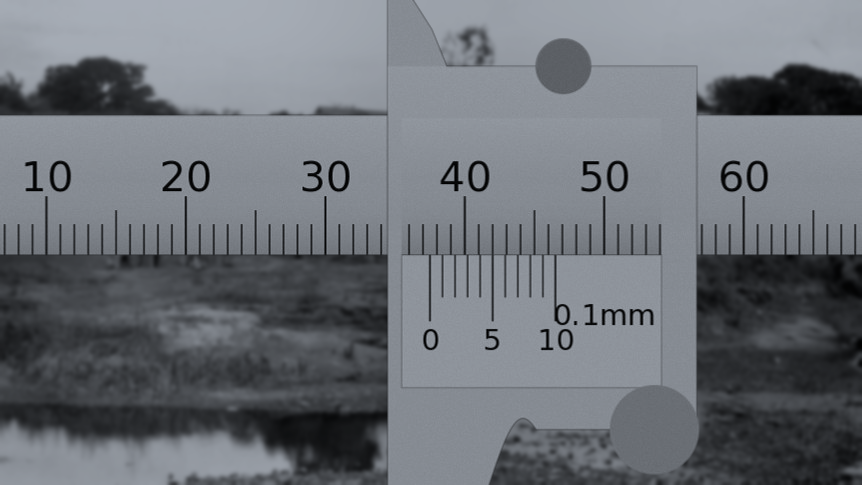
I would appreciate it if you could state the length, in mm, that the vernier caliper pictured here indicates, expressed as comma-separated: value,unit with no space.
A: 37.5,mm
